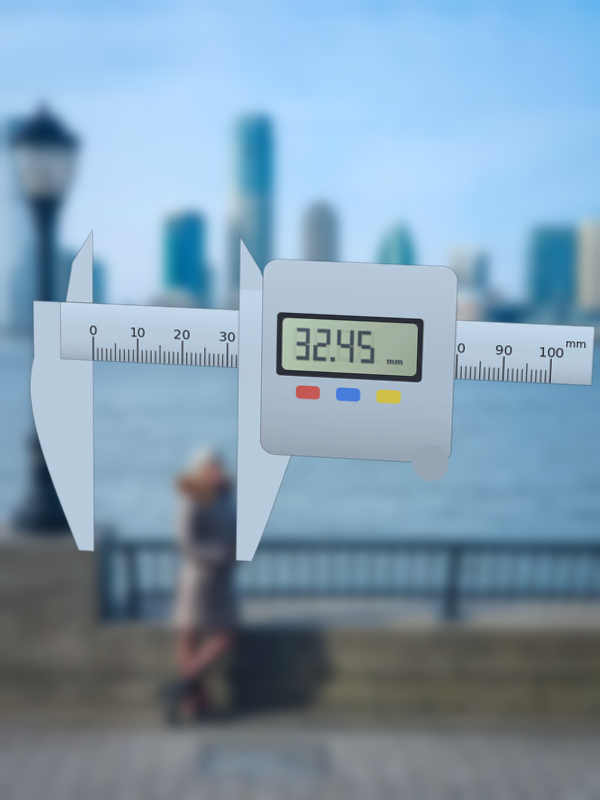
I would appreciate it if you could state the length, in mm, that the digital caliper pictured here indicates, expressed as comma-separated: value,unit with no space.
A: 32.45,mm
